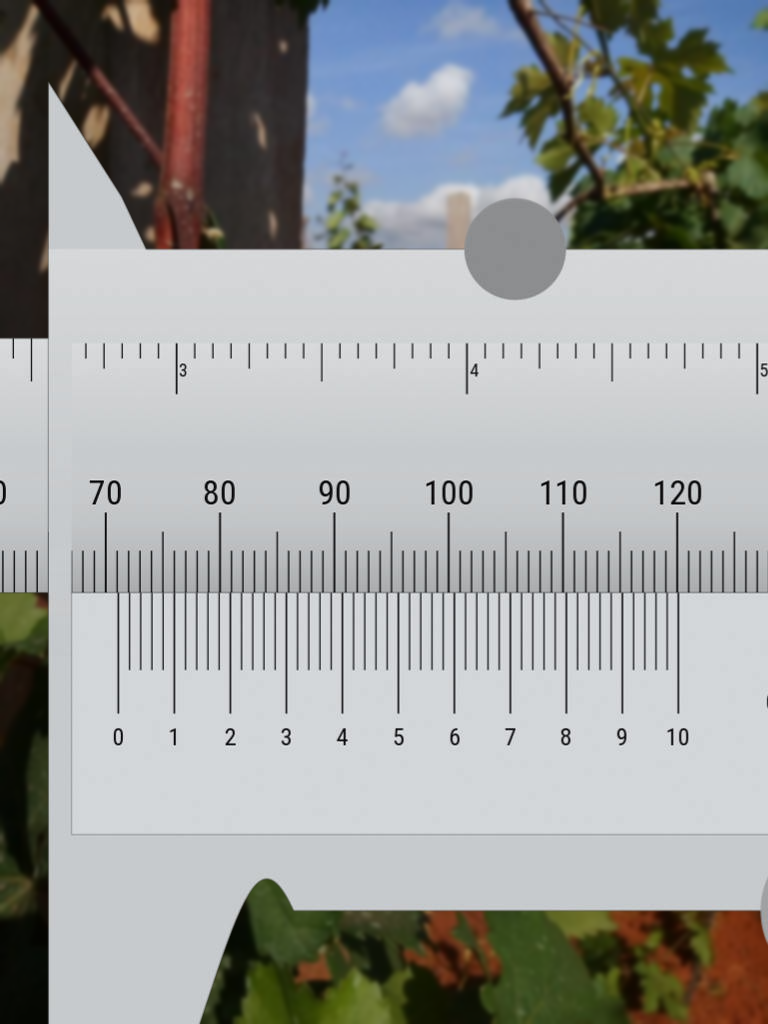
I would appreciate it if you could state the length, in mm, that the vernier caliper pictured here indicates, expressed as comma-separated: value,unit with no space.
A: 71.1,mm
